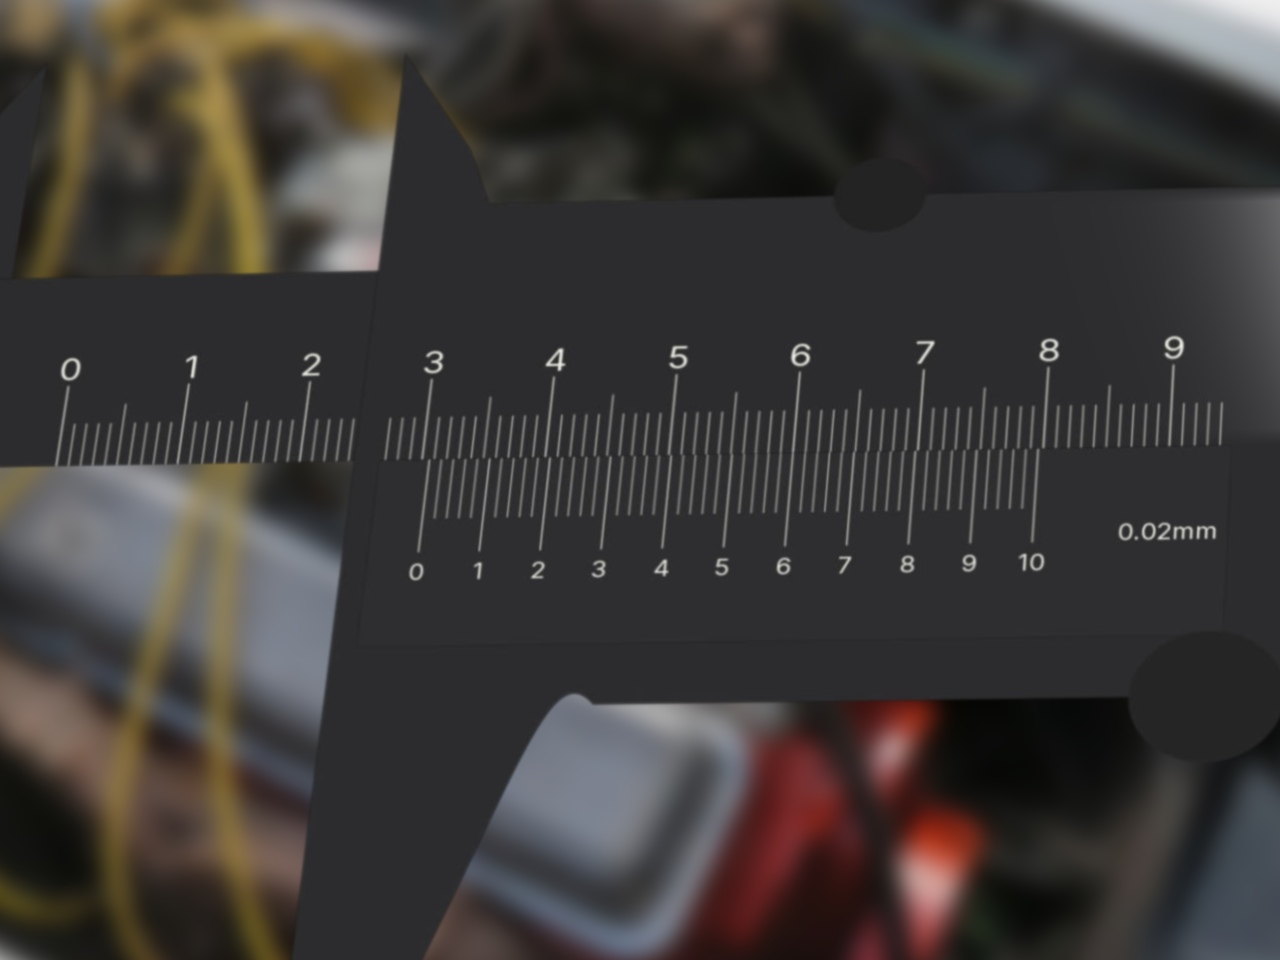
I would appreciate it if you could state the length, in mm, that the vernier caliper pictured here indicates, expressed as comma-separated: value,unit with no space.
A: 30.6,mm
